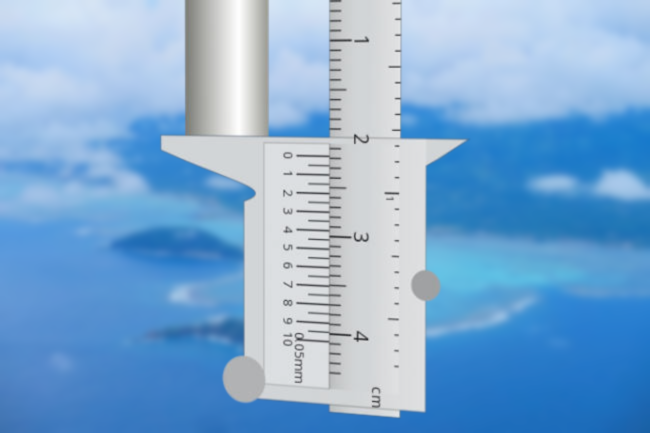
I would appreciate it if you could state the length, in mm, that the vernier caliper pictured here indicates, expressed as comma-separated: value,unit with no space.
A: 21.8,mm
